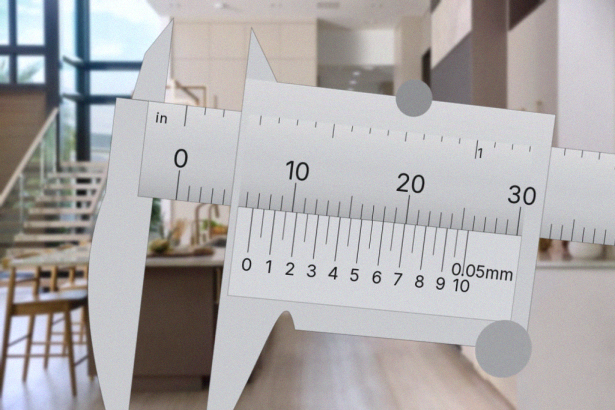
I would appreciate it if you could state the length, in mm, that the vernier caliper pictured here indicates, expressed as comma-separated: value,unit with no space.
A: 6.6,mm
